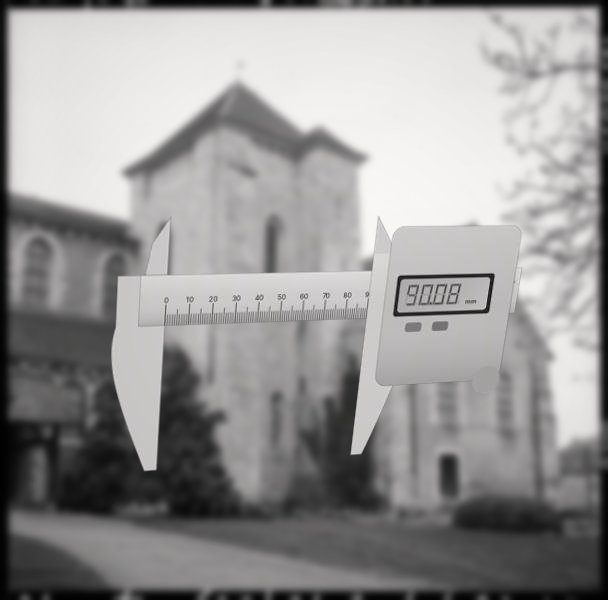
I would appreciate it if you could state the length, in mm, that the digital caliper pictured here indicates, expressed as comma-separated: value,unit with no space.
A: 90.08,mm
